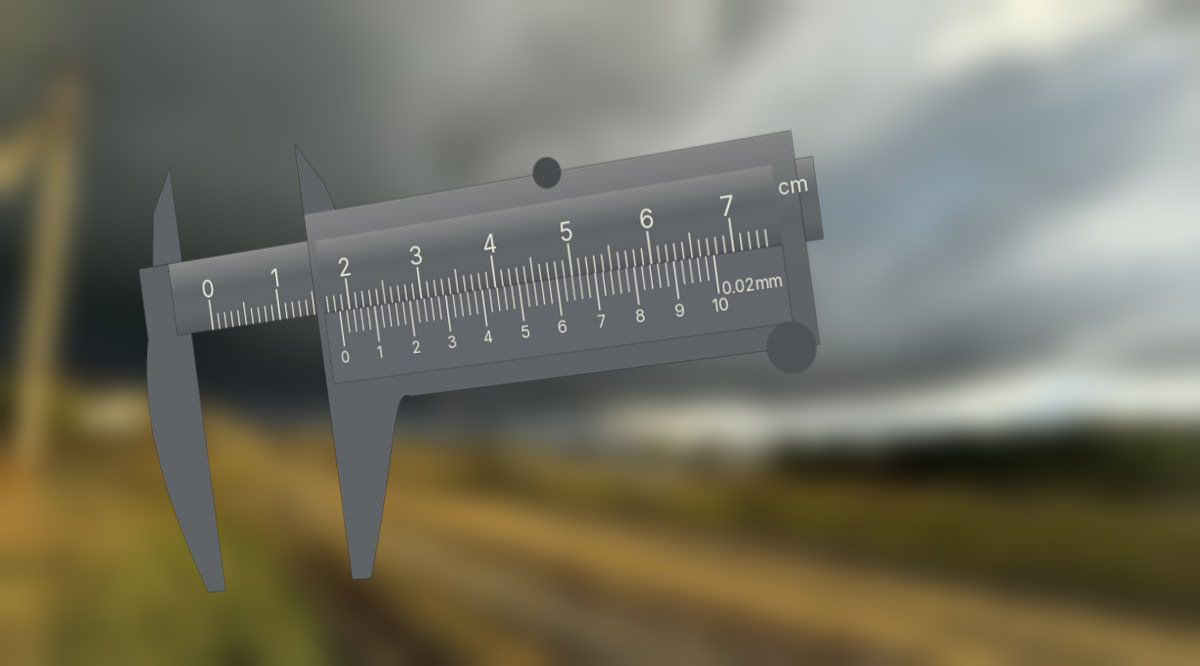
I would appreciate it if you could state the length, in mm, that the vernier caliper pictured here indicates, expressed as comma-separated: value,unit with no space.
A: 18.6,mm
